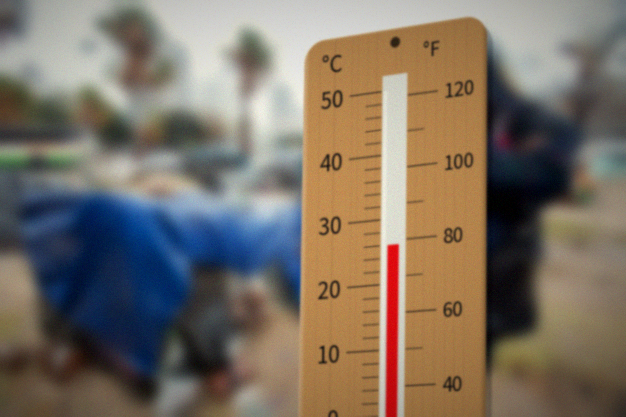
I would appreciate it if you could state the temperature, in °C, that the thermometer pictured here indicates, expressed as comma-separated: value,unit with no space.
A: 26,°C
